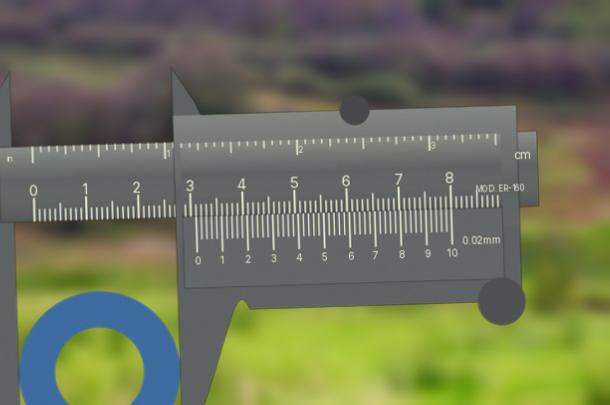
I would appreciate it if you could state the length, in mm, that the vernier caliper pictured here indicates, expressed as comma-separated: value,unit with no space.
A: 31.0,mm
